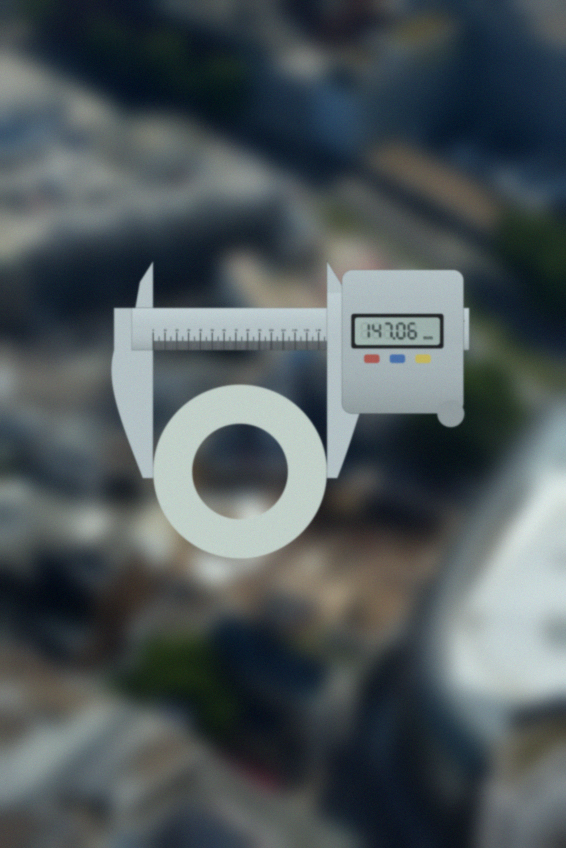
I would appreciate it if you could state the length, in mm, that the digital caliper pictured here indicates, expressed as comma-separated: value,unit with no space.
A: 147.06,mm
